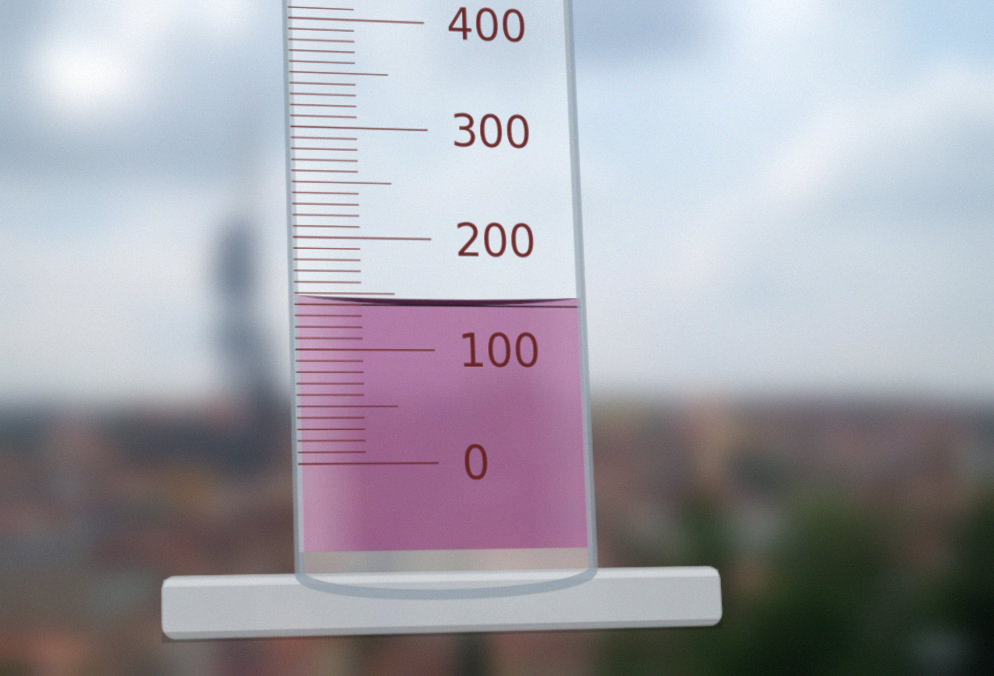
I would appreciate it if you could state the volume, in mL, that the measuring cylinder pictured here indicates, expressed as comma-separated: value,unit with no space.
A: 140,mL
